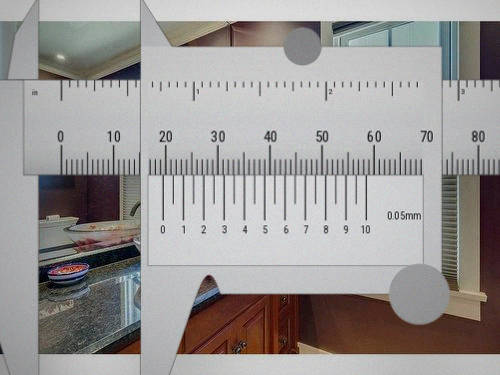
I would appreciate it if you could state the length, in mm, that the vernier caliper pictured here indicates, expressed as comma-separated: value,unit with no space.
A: 19.5,mm
